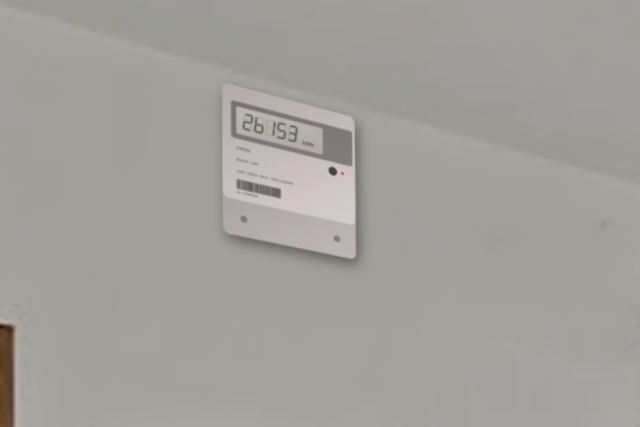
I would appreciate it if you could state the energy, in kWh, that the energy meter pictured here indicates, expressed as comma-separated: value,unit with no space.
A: 26153,kWh
